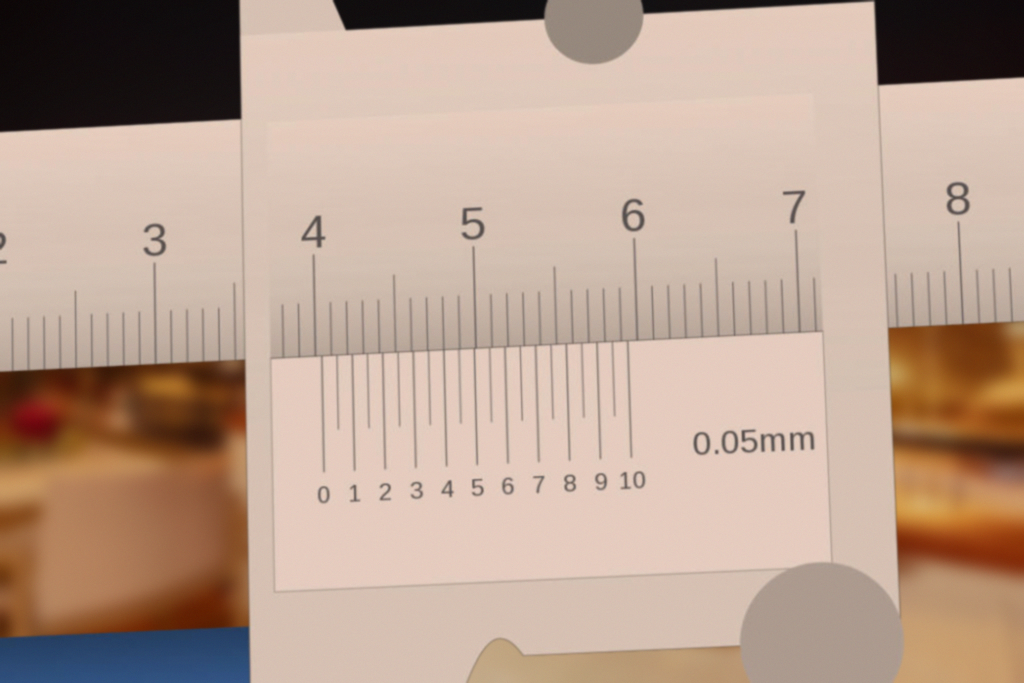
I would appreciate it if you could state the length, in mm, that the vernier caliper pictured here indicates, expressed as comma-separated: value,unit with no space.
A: 40.4,mm
